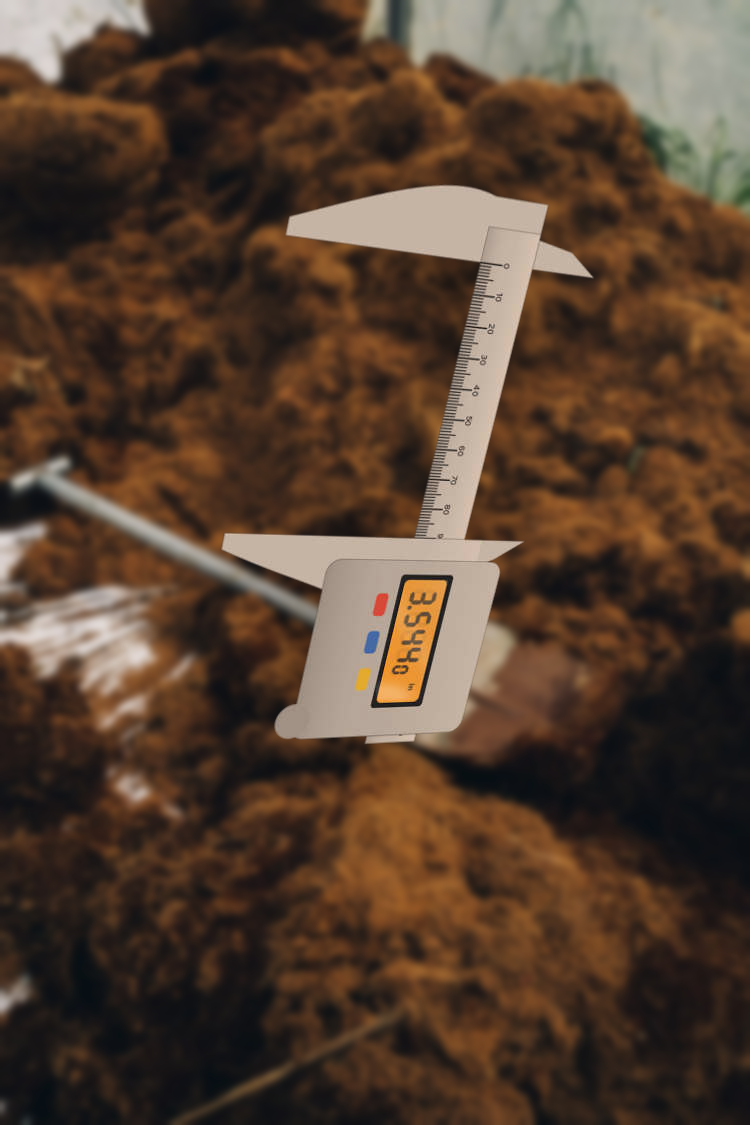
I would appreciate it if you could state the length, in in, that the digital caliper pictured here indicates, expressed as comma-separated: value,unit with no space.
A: 3.5440,in
